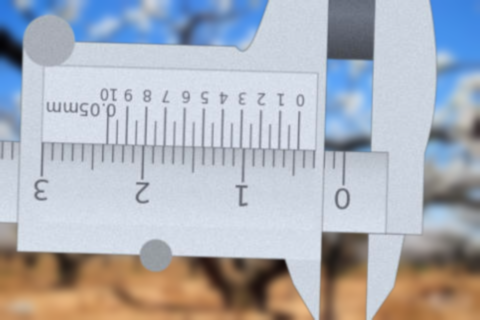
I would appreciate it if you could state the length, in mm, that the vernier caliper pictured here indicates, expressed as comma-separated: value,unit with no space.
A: 4.6,mm
